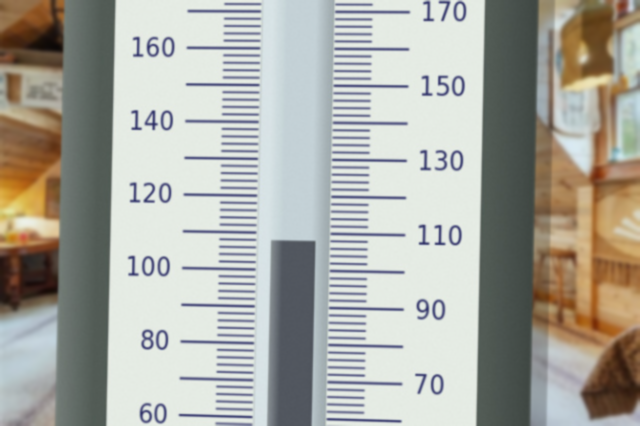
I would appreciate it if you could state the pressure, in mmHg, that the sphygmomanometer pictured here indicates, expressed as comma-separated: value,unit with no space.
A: 108,mmHg
